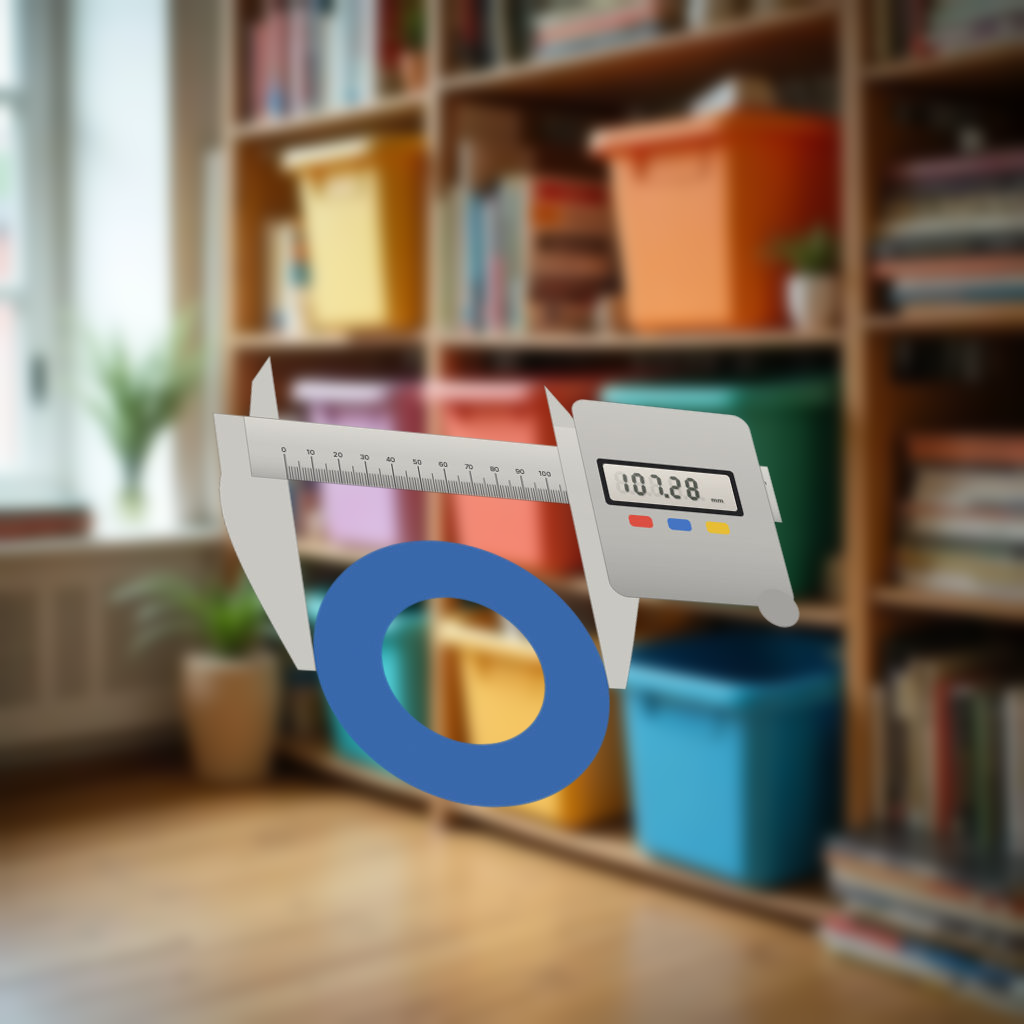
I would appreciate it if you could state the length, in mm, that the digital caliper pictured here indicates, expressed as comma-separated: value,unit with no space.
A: 107.28,mm
